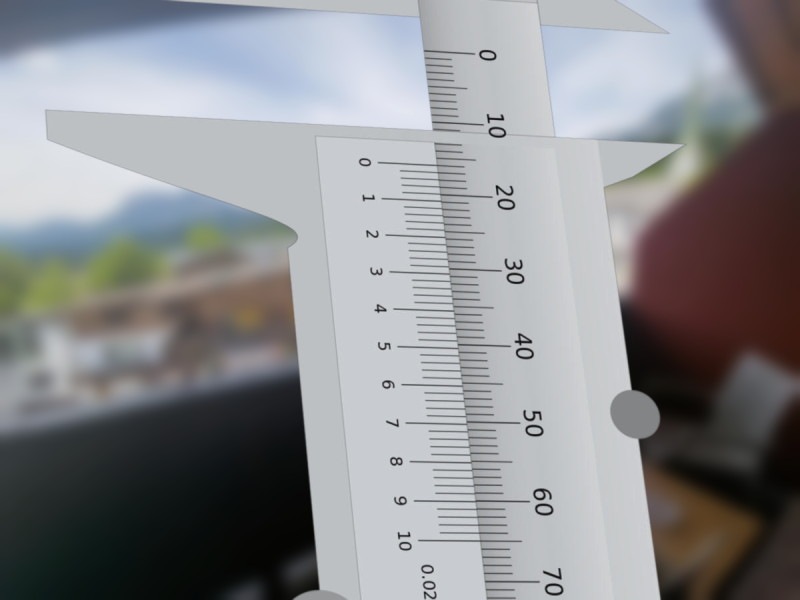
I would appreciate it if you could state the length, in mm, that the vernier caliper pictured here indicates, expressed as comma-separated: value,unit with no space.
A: 16.0,mm
